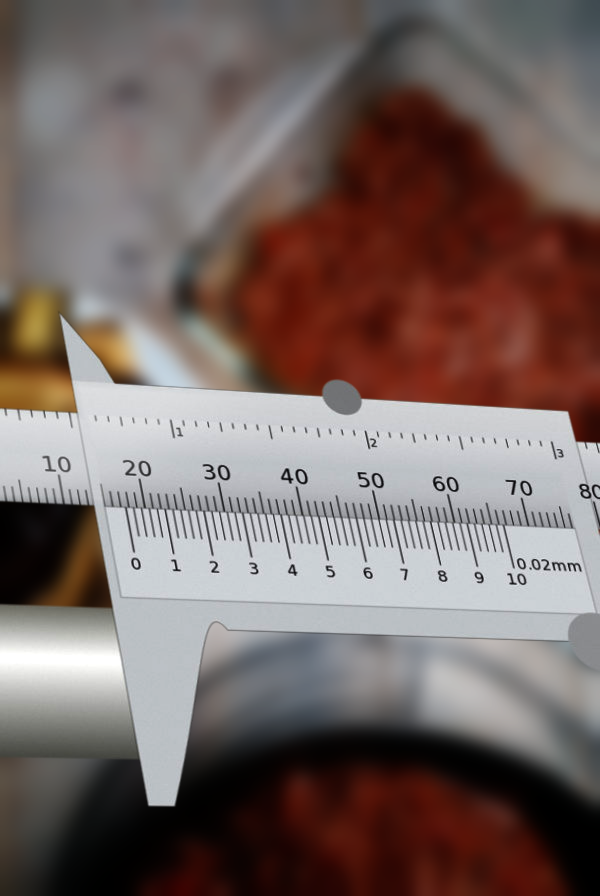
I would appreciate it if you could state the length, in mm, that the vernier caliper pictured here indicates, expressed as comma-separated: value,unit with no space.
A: 17.6,mm
